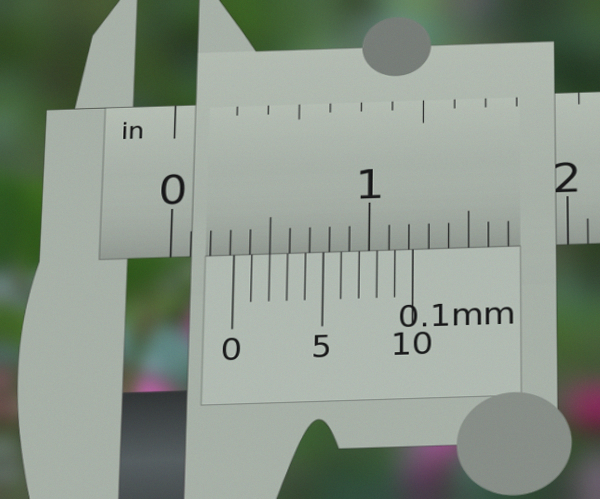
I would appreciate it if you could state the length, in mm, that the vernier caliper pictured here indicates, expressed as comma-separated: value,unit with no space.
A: 3.2,mm
